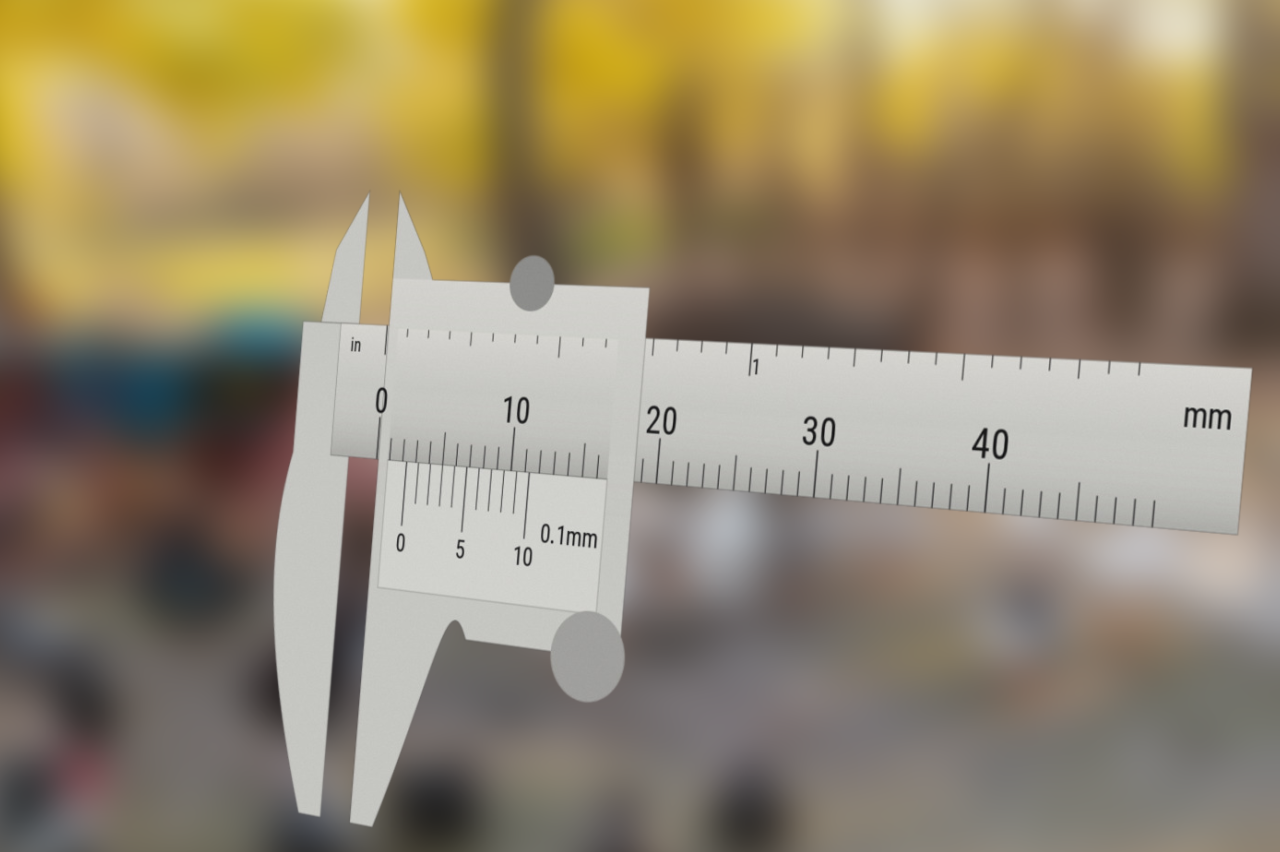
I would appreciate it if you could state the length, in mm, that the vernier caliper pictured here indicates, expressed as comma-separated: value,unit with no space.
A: 2.3,mm
